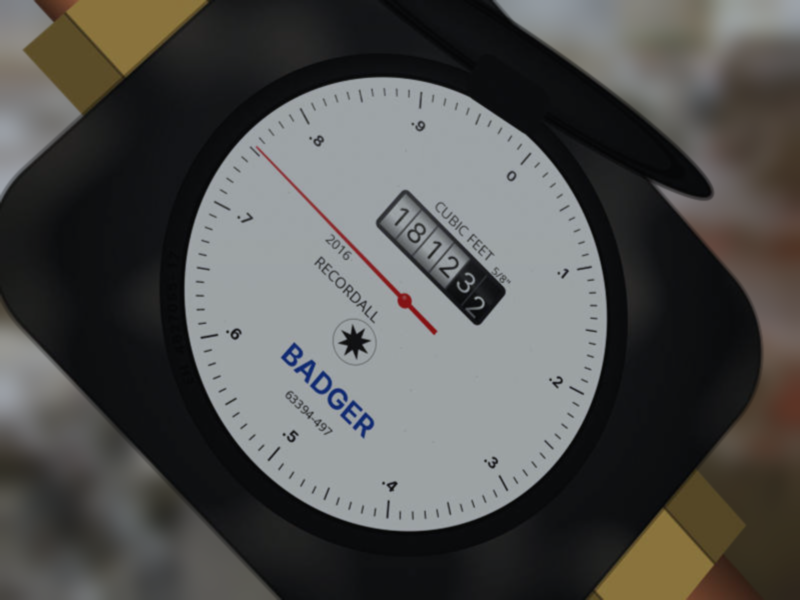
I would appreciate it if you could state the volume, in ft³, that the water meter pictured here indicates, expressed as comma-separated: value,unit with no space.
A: 181231.75,ft³
